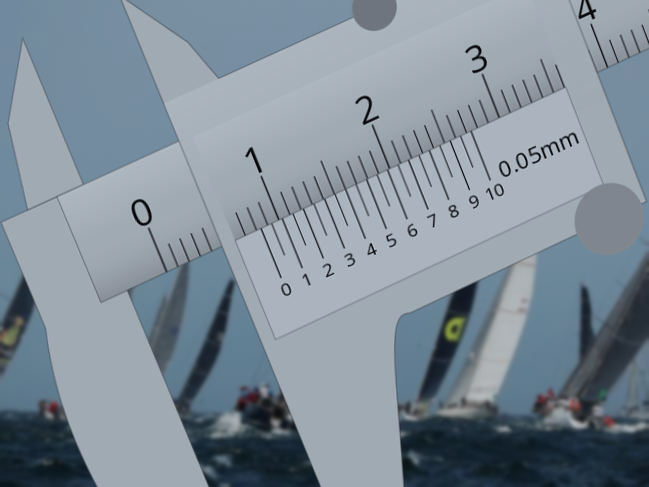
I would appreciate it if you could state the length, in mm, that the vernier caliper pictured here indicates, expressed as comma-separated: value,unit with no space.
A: 8.4,mm
